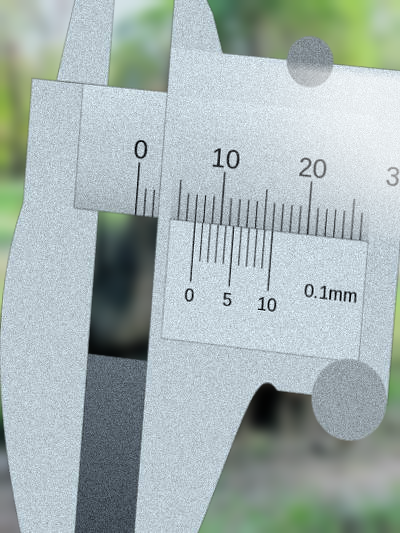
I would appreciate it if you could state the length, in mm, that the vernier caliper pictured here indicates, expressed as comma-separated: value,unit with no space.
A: 7.0,mm
